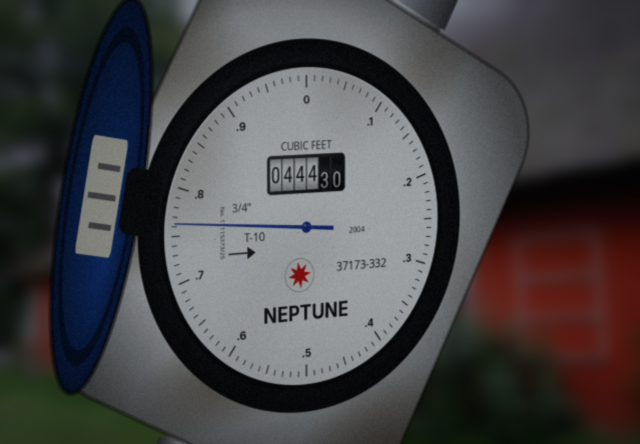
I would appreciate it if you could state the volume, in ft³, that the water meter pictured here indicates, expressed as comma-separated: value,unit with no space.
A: 44429.76,ft³
